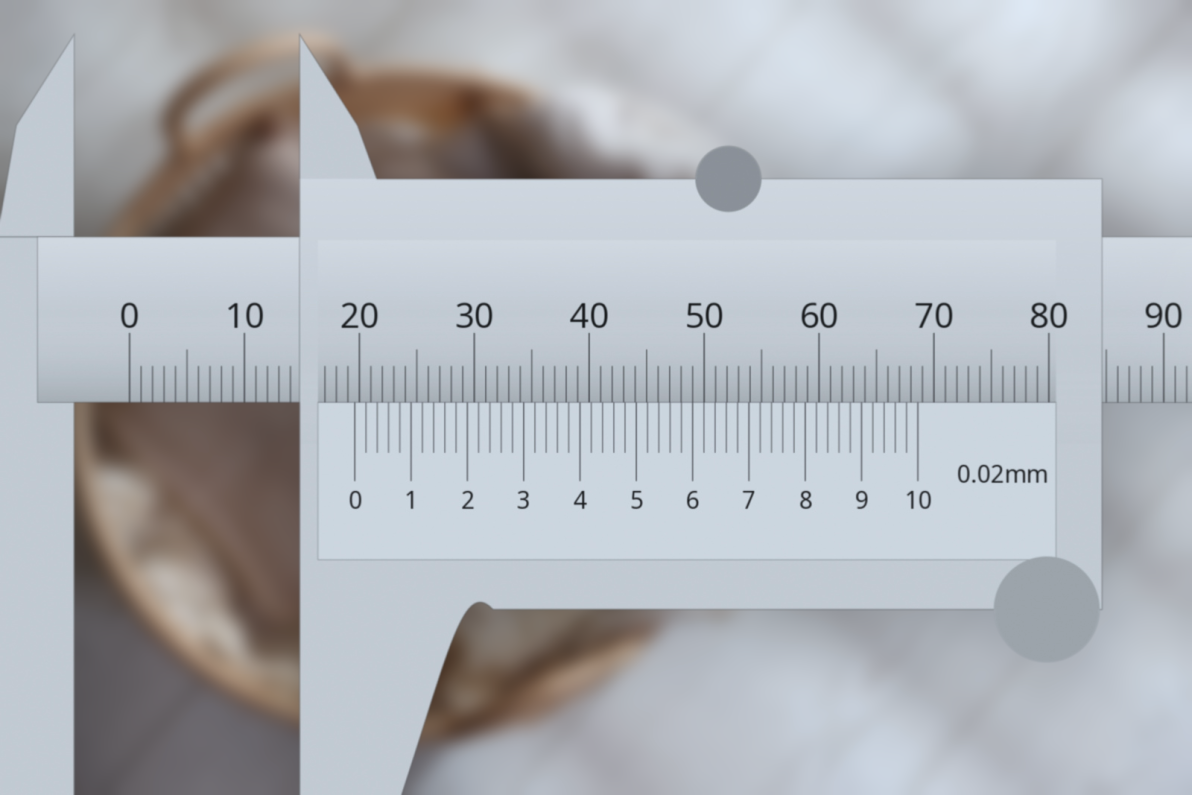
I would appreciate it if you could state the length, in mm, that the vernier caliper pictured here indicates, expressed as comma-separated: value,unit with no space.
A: 19.6,mm
